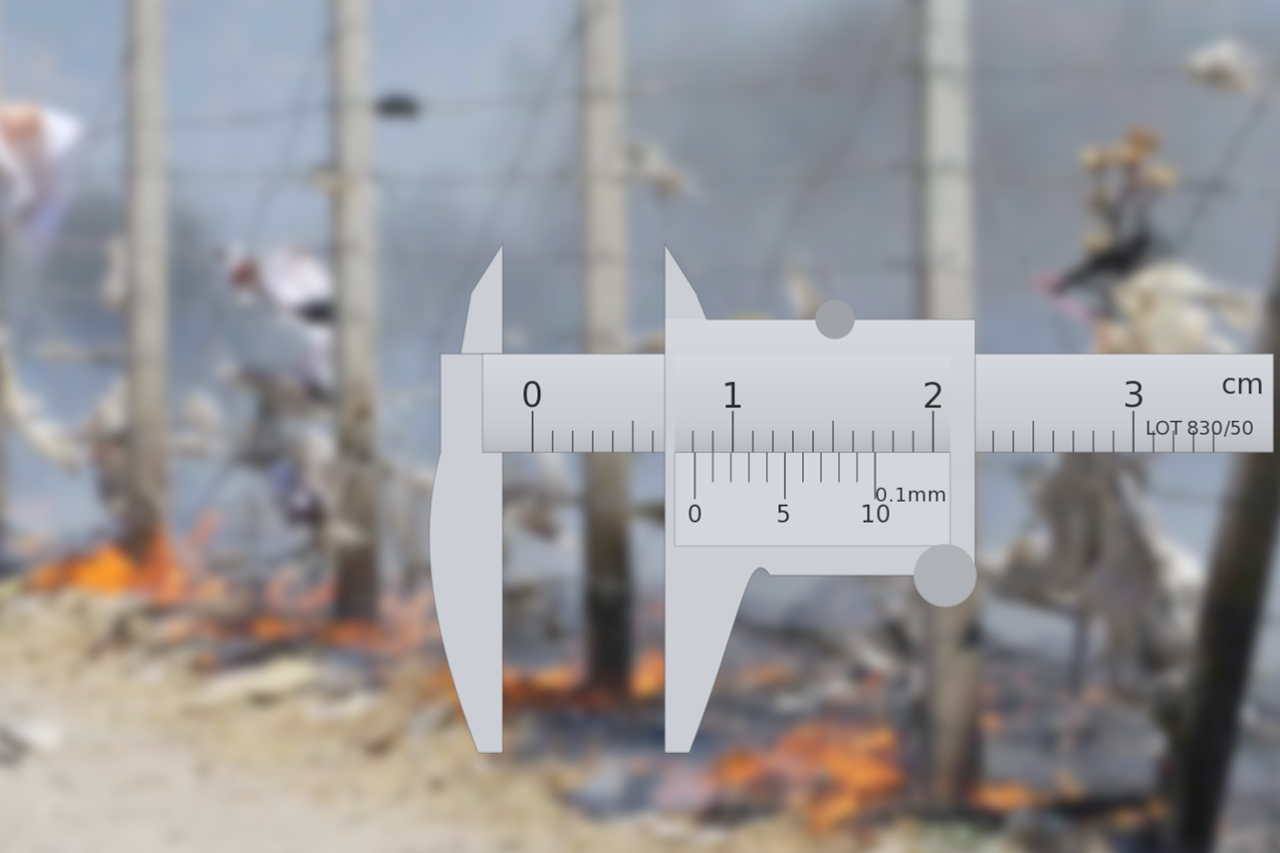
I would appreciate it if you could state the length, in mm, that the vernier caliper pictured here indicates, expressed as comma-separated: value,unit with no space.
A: 8.1,mm
